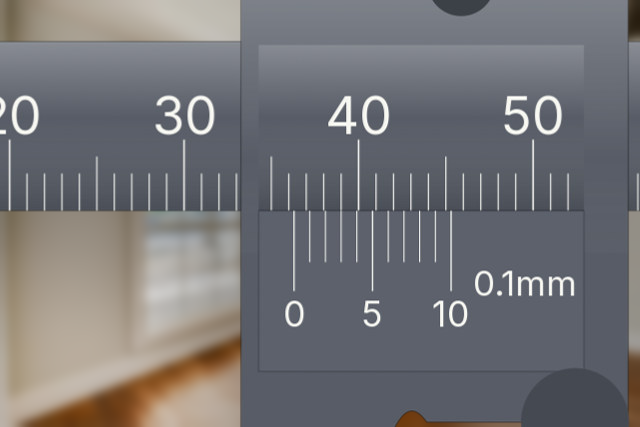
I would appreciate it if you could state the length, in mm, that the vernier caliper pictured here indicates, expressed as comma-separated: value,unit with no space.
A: 36.3,mm
